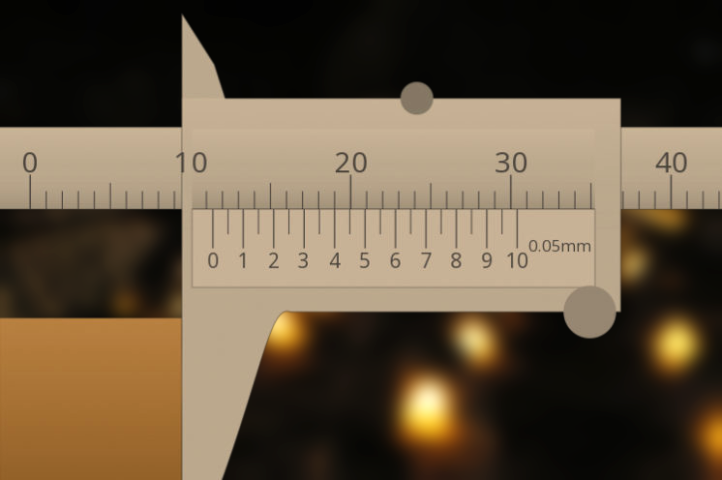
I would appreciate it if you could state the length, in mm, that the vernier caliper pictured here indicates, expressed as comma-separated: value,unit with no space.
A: 11.4,mm
